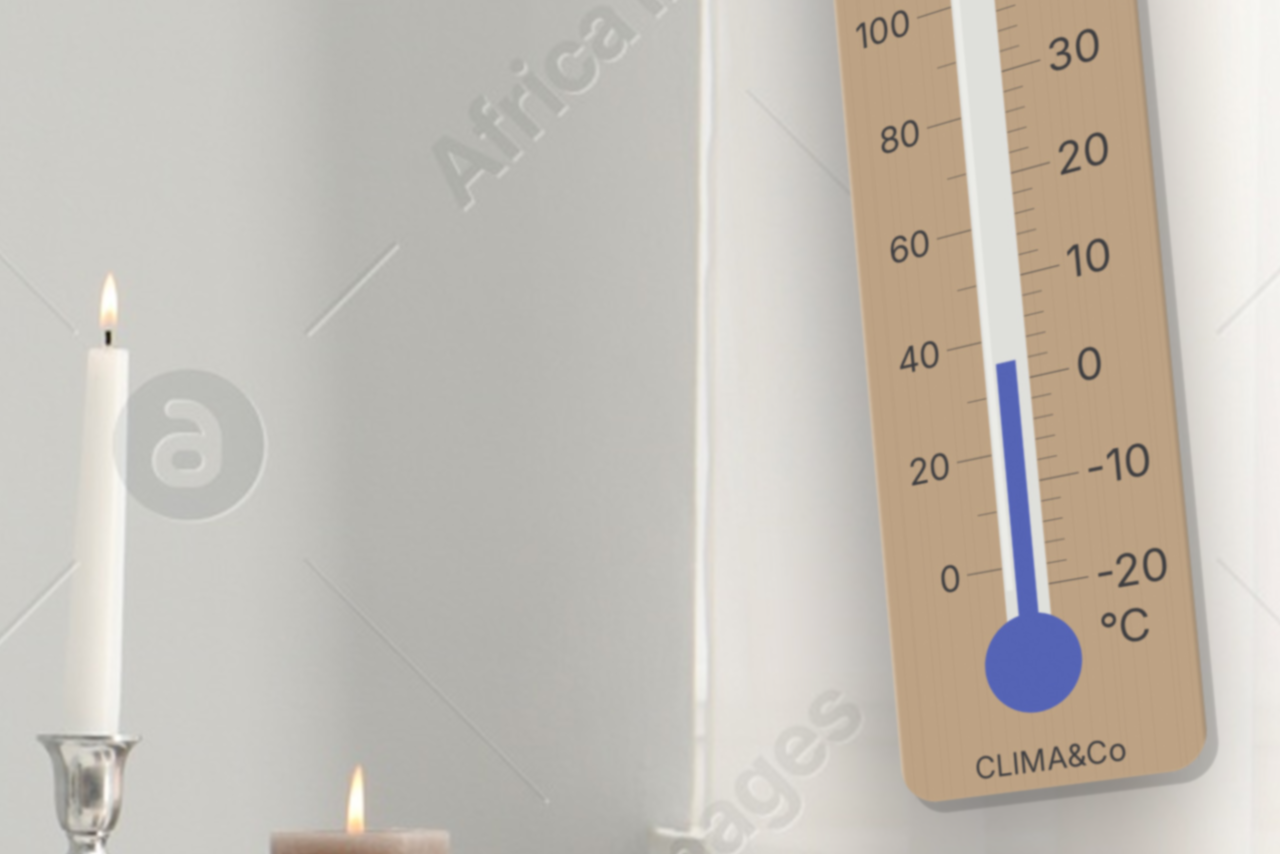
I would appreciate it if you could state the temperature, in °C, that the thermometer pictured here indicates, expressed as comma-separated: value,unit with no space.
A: 2,°C
